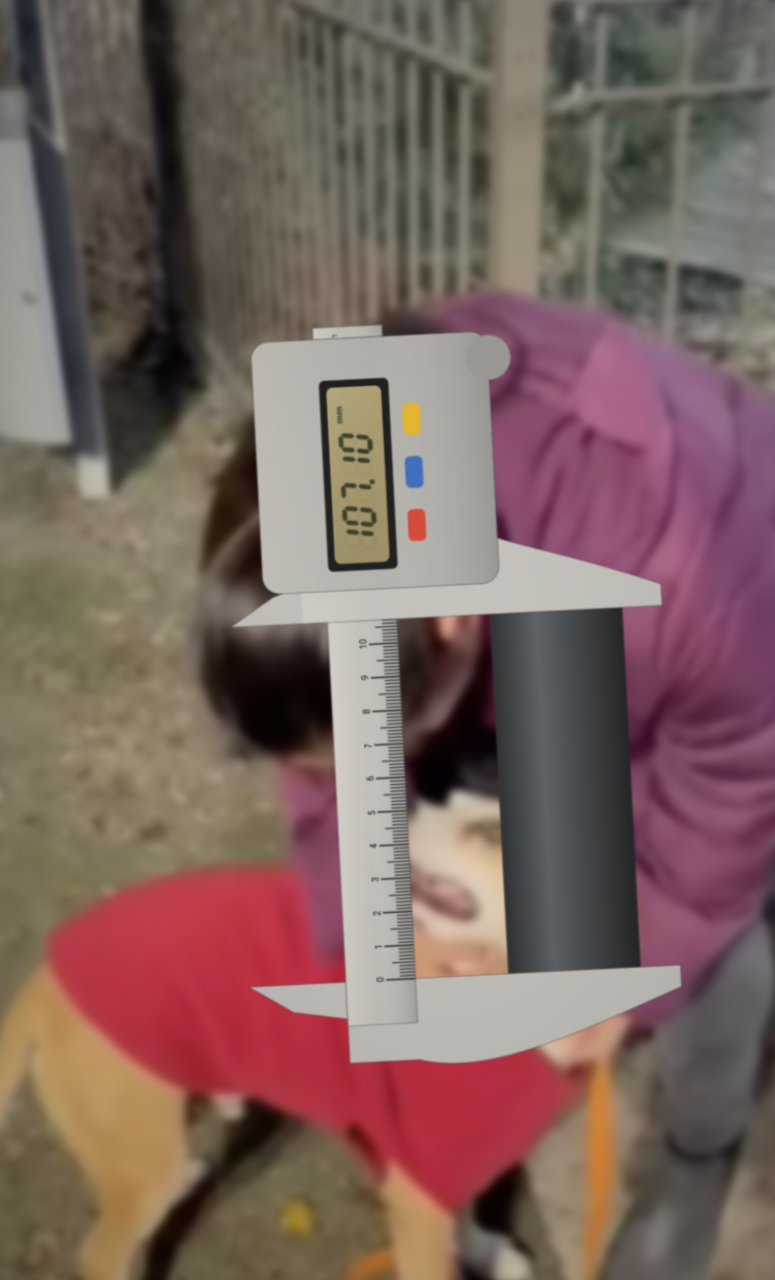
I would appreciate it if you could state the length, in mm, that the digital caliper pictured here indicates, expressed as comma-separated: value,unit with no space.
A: 107.10,mm
